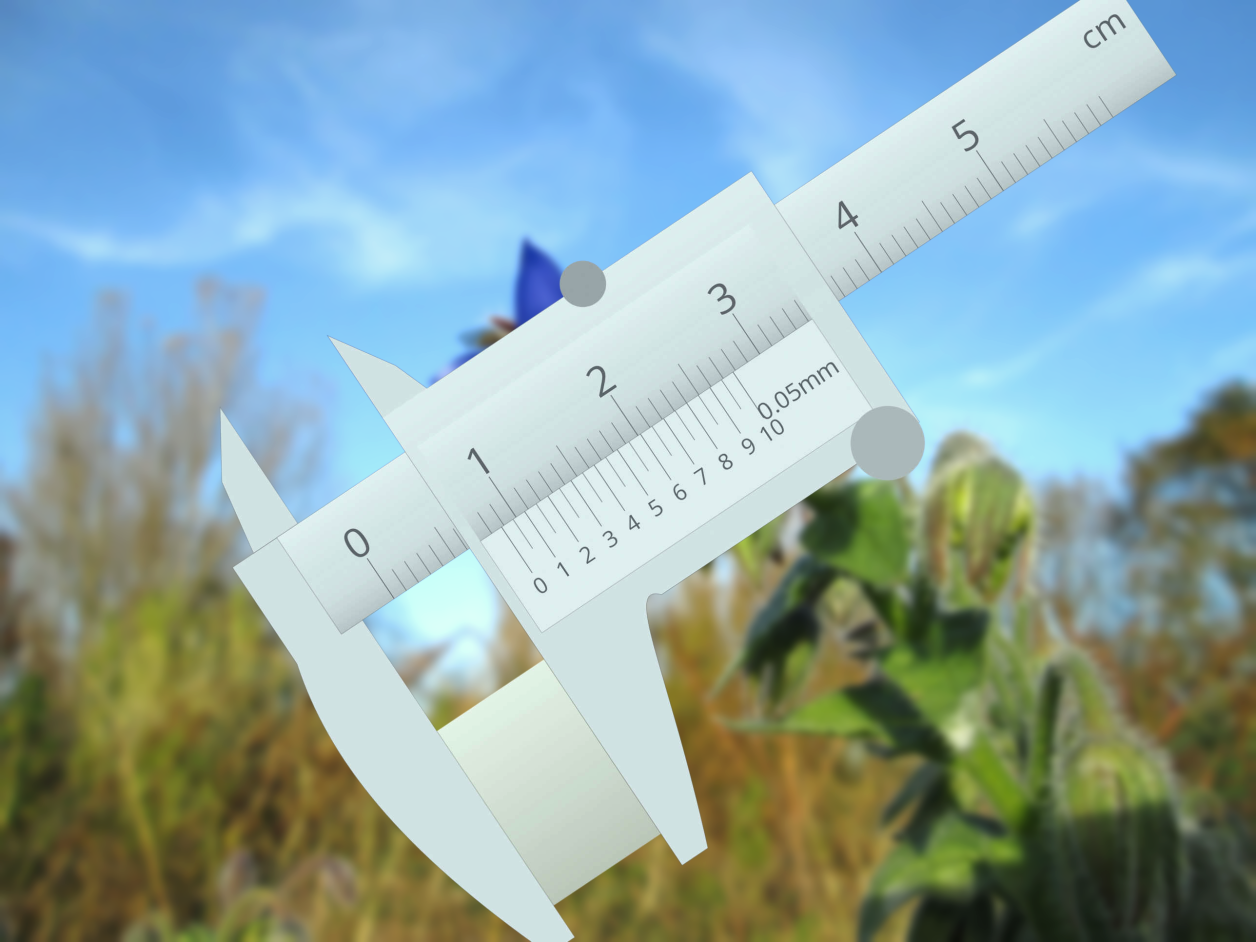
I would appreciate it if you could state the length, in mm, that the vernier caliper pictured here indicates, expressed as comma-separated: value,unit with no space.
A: 8.8,mm
